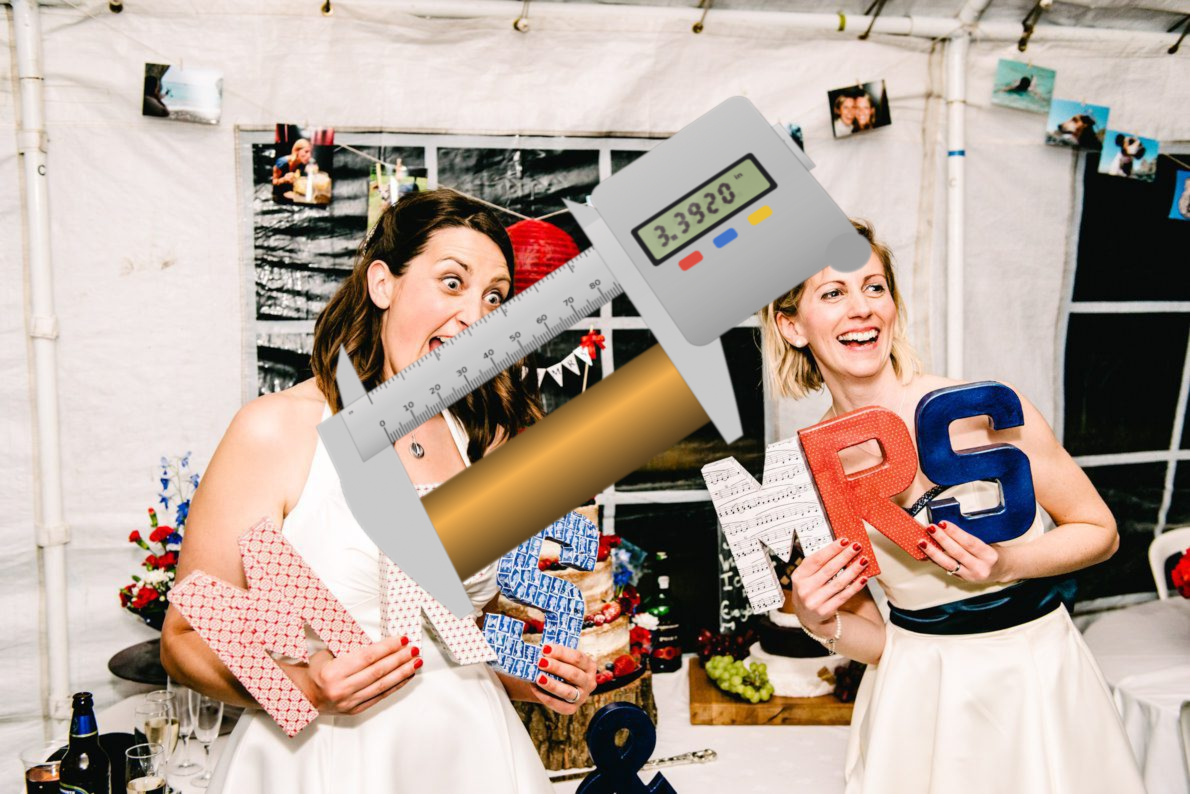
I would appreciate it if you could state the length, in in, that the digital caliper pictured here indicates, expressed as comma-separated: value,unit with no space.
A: 3.3920,in
